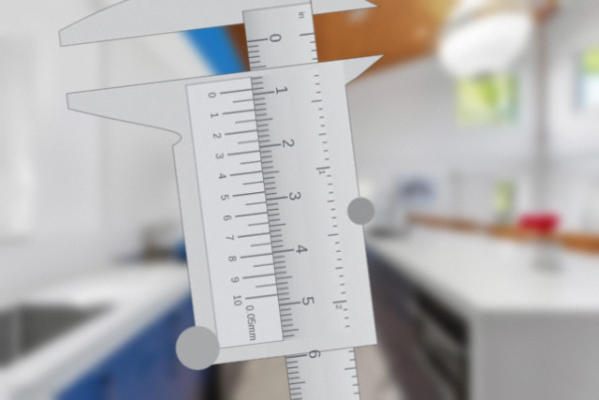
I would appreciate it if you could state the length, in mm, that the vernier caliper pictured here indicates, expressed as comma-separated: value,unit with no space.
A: 9.0,mm
